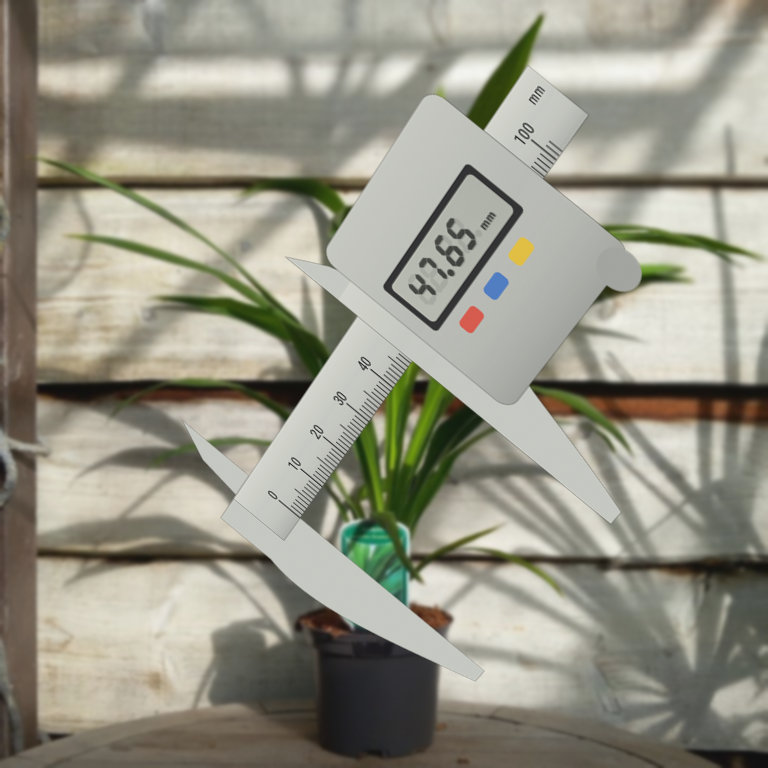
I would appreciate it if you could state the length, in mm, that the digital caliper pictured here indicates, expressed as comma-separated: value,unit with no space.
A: 47.65,mm
